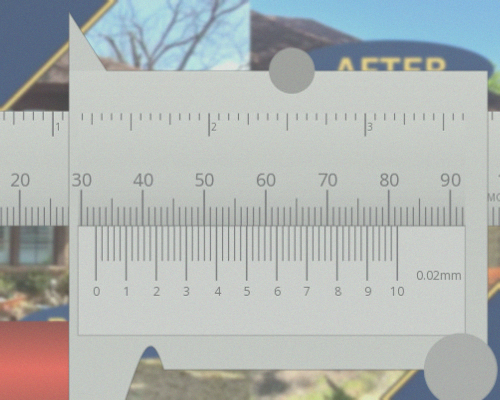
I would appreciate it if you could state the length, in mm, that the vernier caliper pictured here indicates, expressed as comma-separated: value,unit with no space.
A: 32.4,mm
